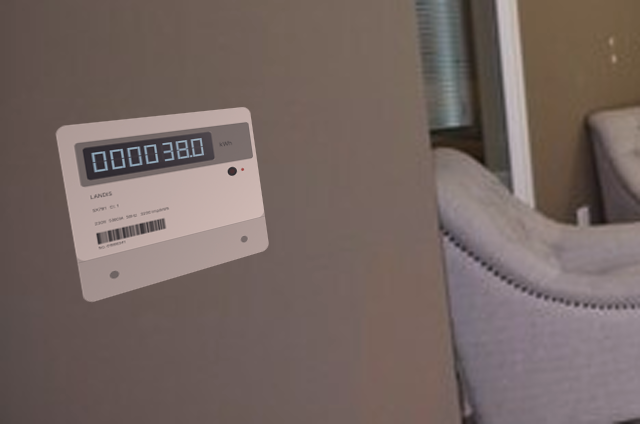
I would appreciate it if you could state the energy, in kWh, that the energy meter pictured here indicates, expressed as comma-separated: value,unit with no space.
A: 38.0,kWh
